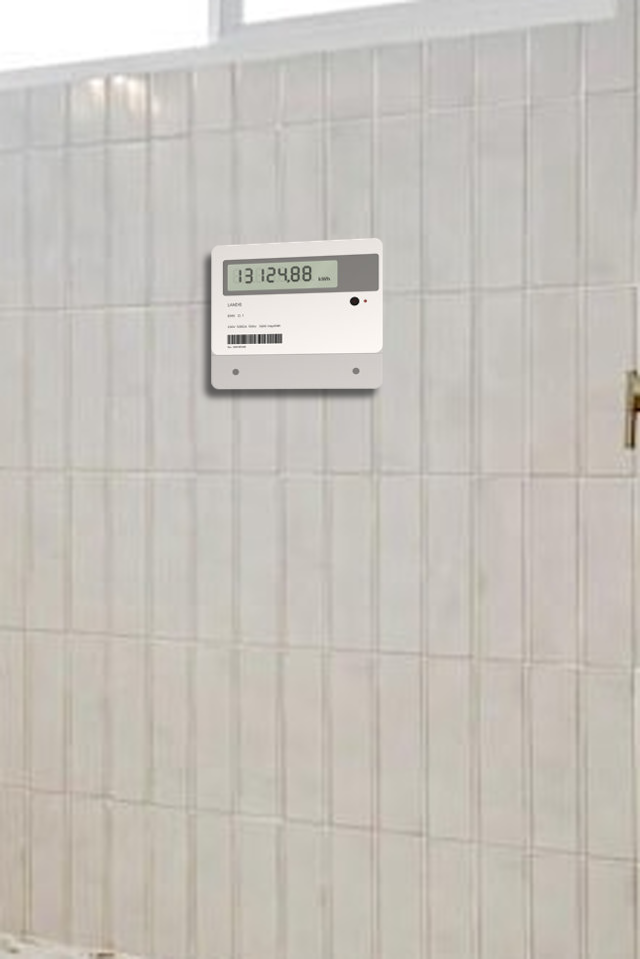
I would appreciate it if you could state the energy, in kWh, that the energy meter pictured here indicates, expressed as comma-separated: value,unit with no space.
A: 13124.88,kWh
